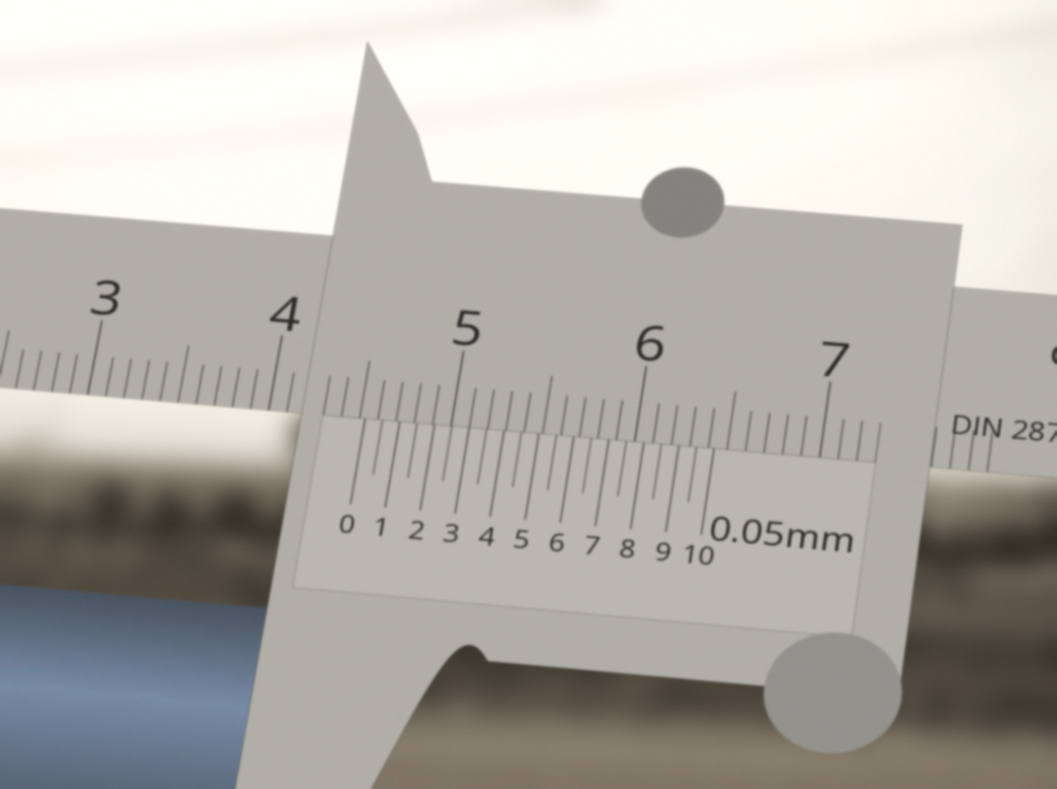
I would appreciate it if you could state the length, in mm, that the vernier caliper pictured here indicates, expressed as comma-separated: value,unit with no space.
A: 45.3,mm
